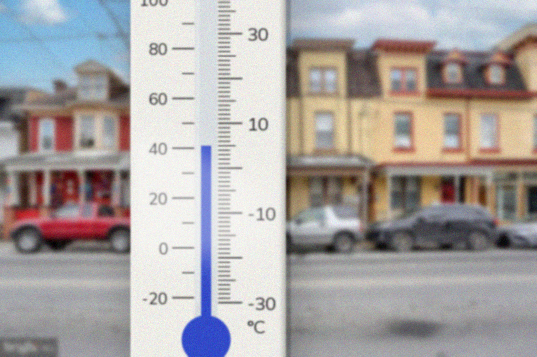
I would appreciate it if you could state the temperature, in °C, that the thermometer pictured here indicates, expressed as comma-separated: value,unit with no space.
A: 5,°C
